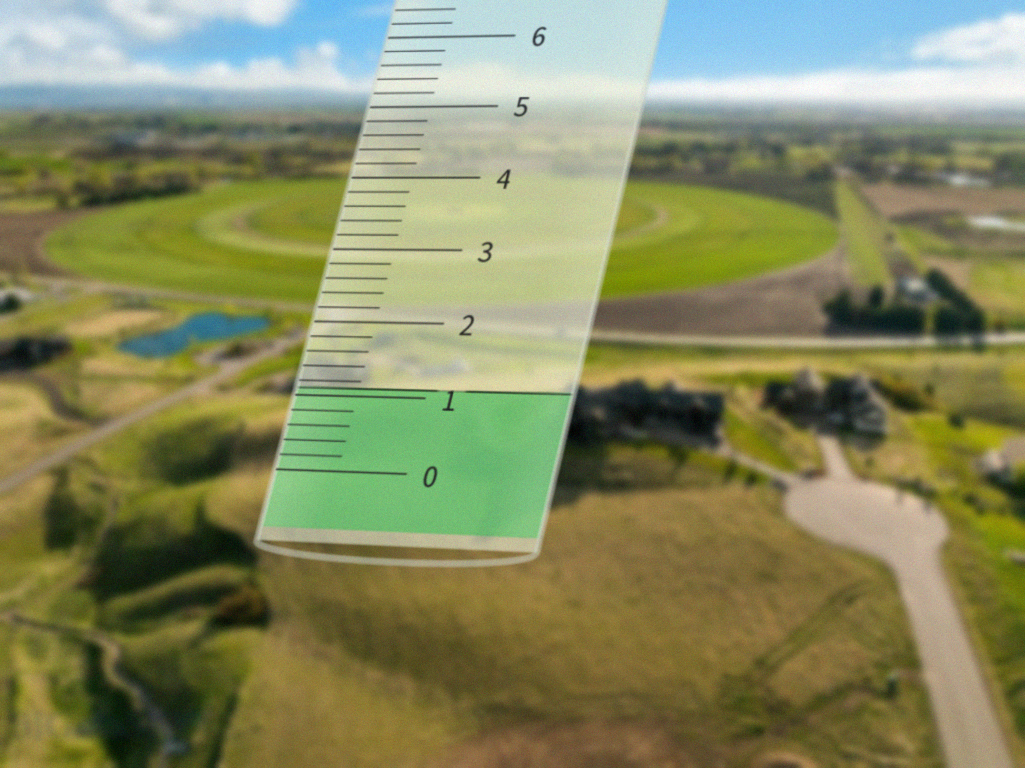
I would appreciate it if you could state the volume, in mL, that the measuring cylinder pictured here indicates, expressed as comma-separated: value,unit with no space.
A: 1.1,mL
